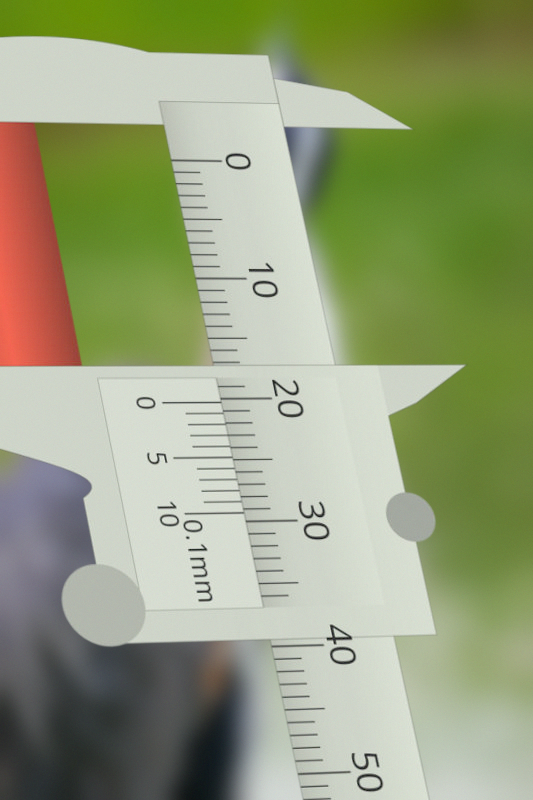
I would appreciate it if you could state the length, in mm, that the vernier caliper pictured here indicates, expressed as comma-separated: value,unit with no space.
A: 20.3,mm
